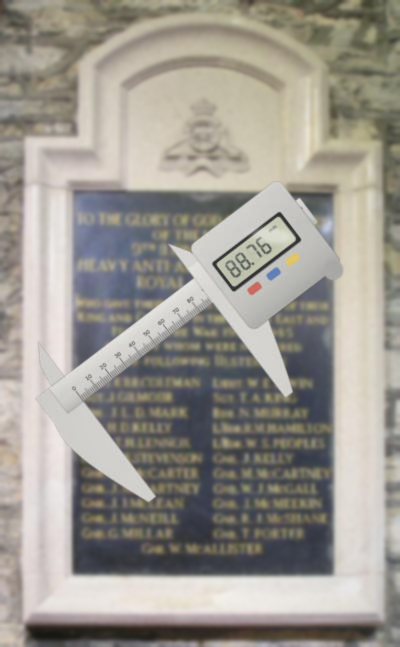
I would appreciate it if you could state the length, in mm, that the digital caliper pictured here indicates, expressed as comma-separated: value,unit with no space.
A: 88.76,mm
